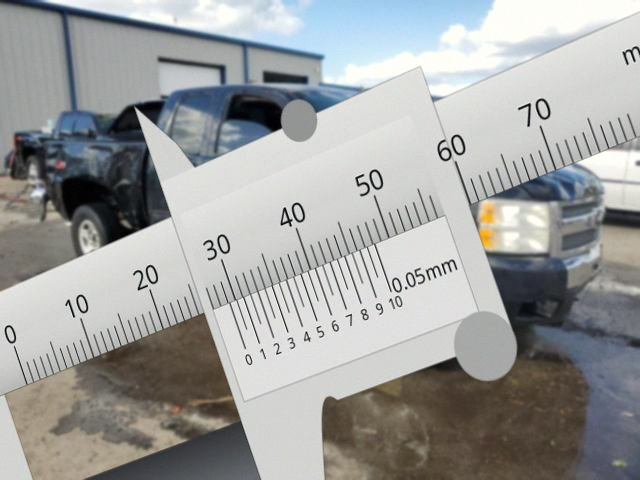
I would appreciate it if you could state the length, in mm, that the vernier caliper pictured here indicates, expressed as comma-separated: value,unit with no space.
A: 29.2,mm
